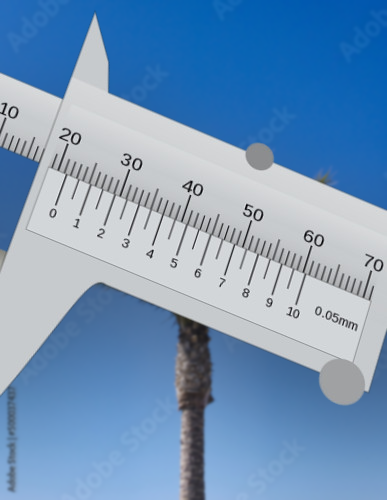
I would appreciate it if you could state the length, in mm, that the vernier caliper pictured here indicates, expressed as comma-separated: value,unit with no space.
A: 21.4,mm
